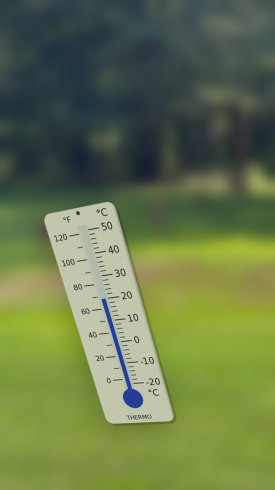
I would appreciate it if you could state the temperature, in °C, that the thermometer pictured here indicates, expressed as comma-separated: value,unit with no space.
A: 20,°C
